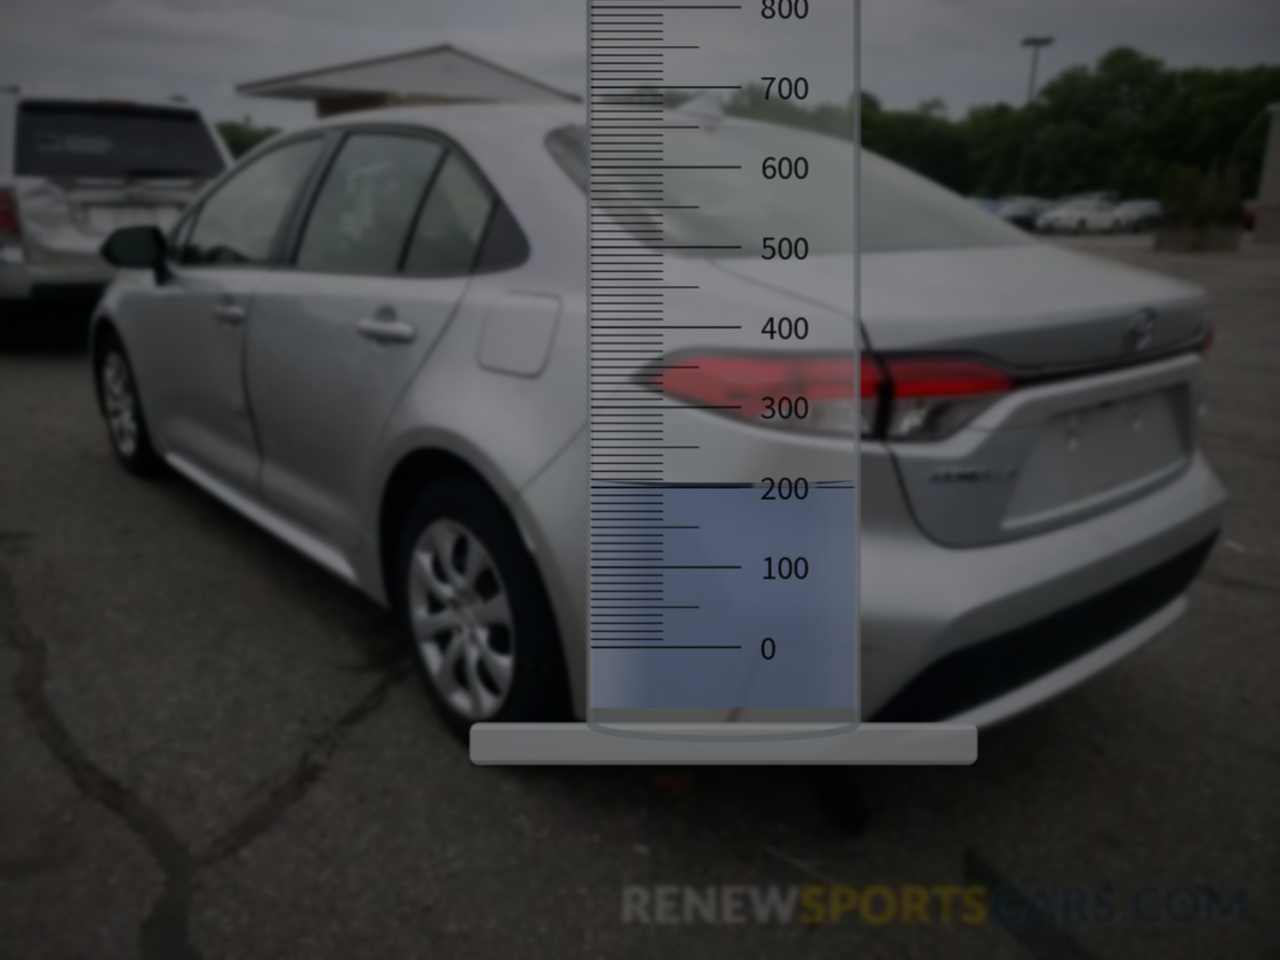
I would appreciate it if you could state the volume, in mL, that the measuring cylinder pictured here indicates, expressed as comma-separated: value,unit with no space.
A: 200,mL
